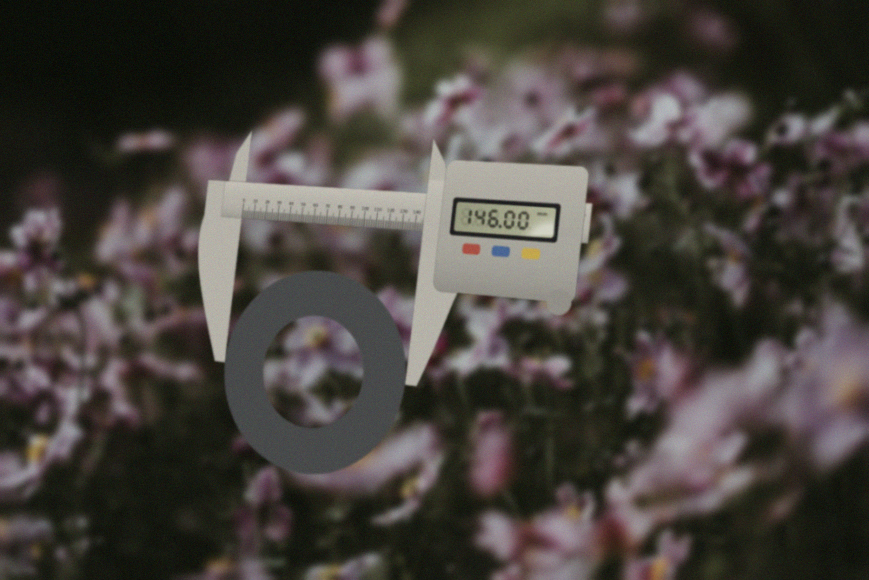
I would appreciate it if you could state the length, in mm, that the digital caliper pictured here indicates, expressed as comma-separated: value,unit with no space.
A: 146.00,mm
